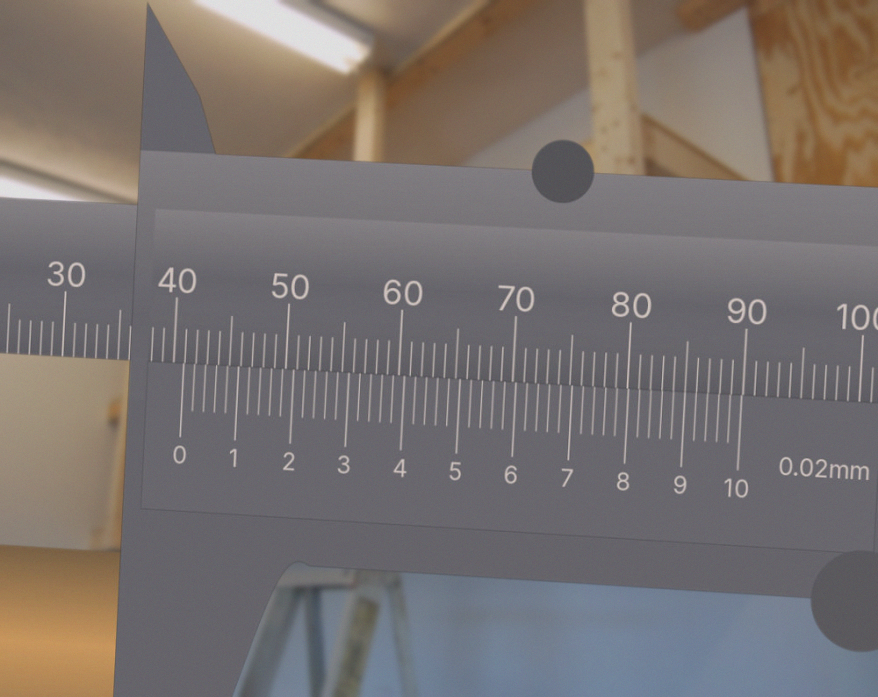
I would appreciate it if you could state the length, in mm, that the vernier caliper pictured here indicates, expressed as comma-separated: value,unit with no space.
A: 40.9,mm
